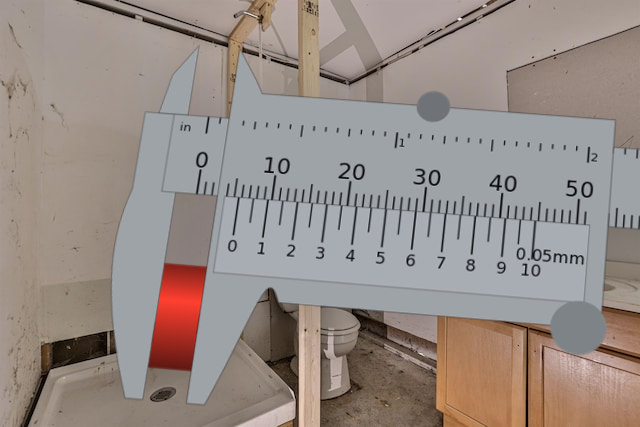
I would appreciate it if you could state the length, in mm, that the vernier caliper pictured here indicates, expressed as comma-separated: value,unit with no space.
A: 5.6,mm
